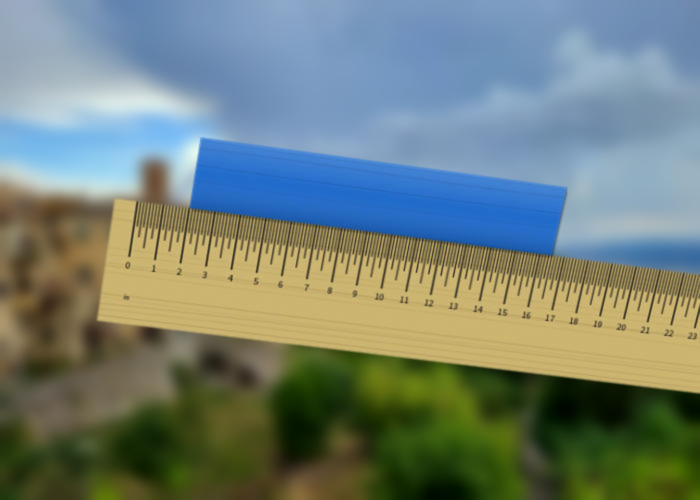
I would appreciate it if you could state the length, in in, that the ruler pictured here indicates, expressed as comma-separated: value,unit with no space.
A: 14.5,in
